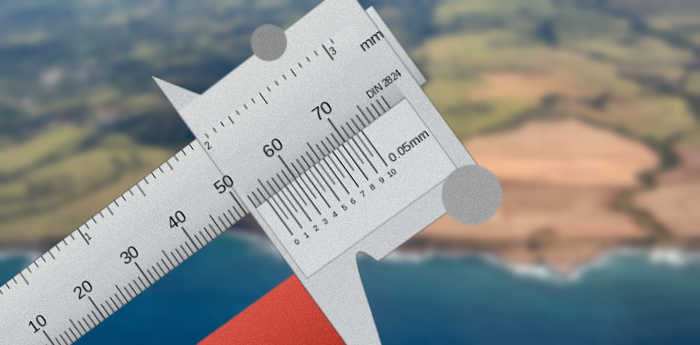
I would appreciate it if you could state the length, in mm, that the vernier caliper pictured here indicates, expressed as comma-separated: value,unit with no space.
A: 54.2,mm
